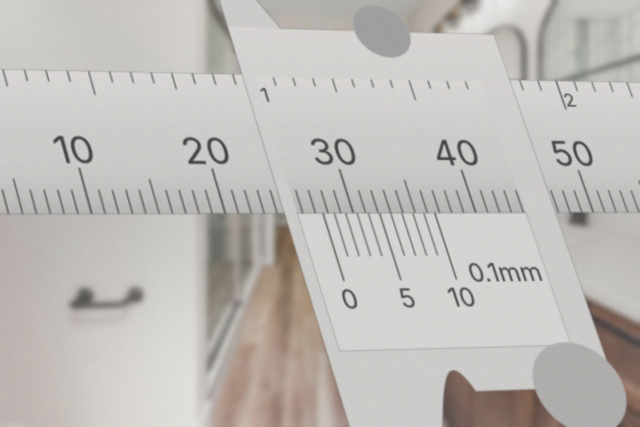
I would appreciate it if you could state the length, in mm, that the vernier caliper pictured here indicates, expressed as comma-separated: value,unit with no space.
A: 27.6,mm
